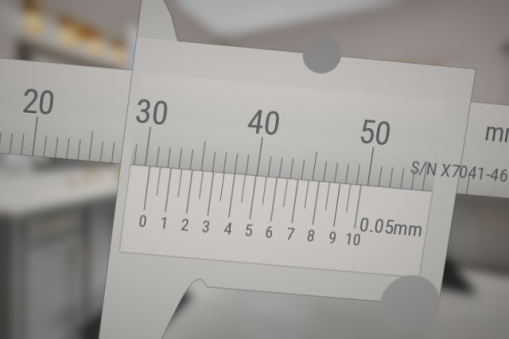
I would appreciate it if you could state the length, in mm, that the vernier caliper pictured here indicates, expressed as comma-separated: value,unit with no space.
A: 30.4,mm
